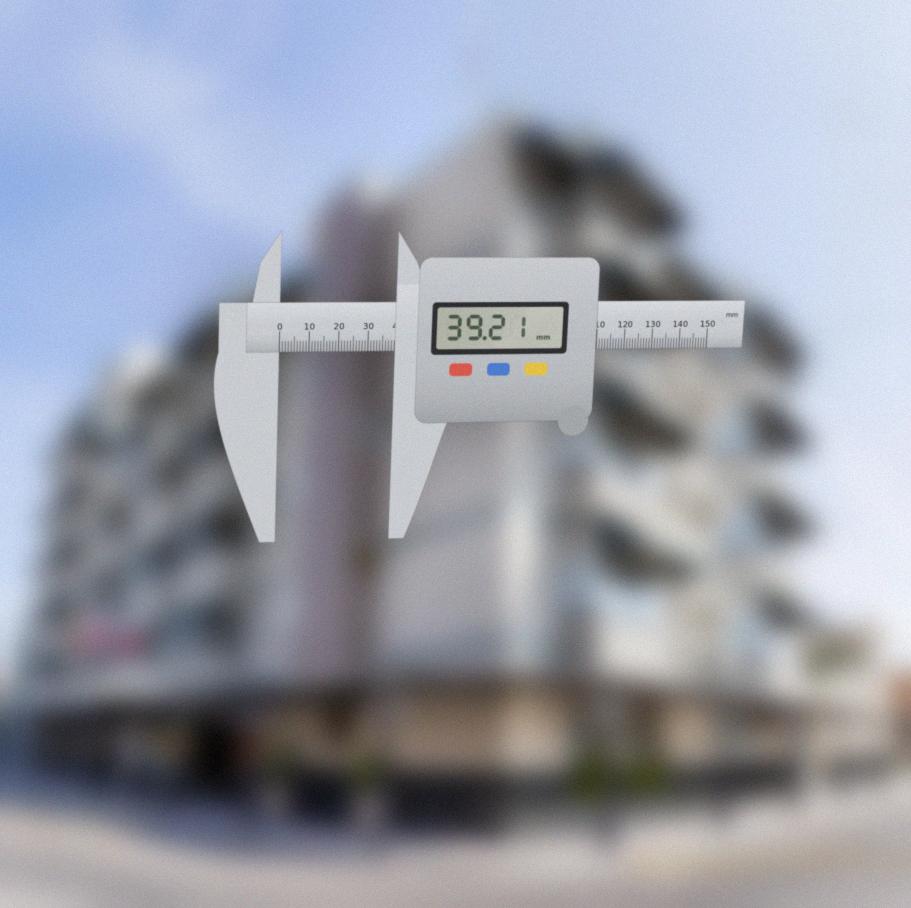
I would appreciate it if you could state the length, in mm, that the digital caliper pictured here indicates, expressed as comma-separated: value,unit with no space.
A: 39.21,mm
